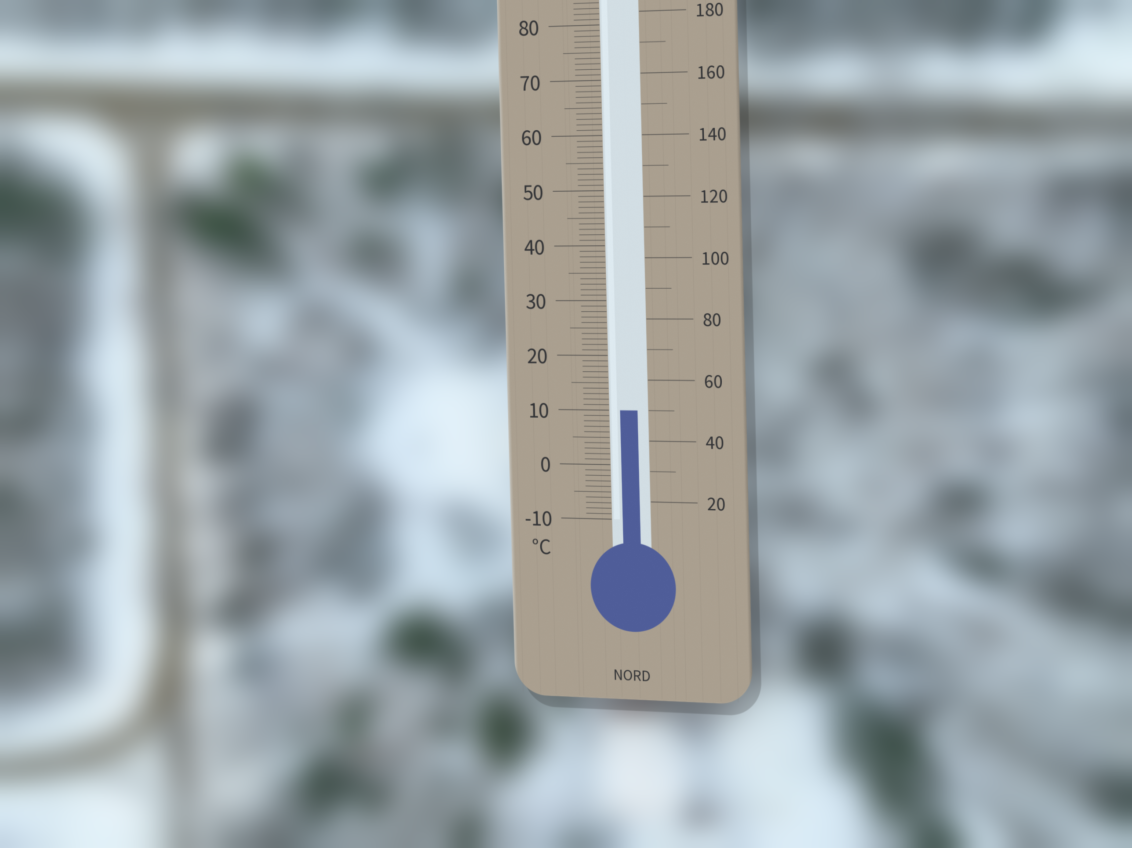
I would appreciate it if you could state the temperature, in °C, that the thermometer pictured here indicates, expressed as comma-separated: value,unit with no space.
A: 10,°C
